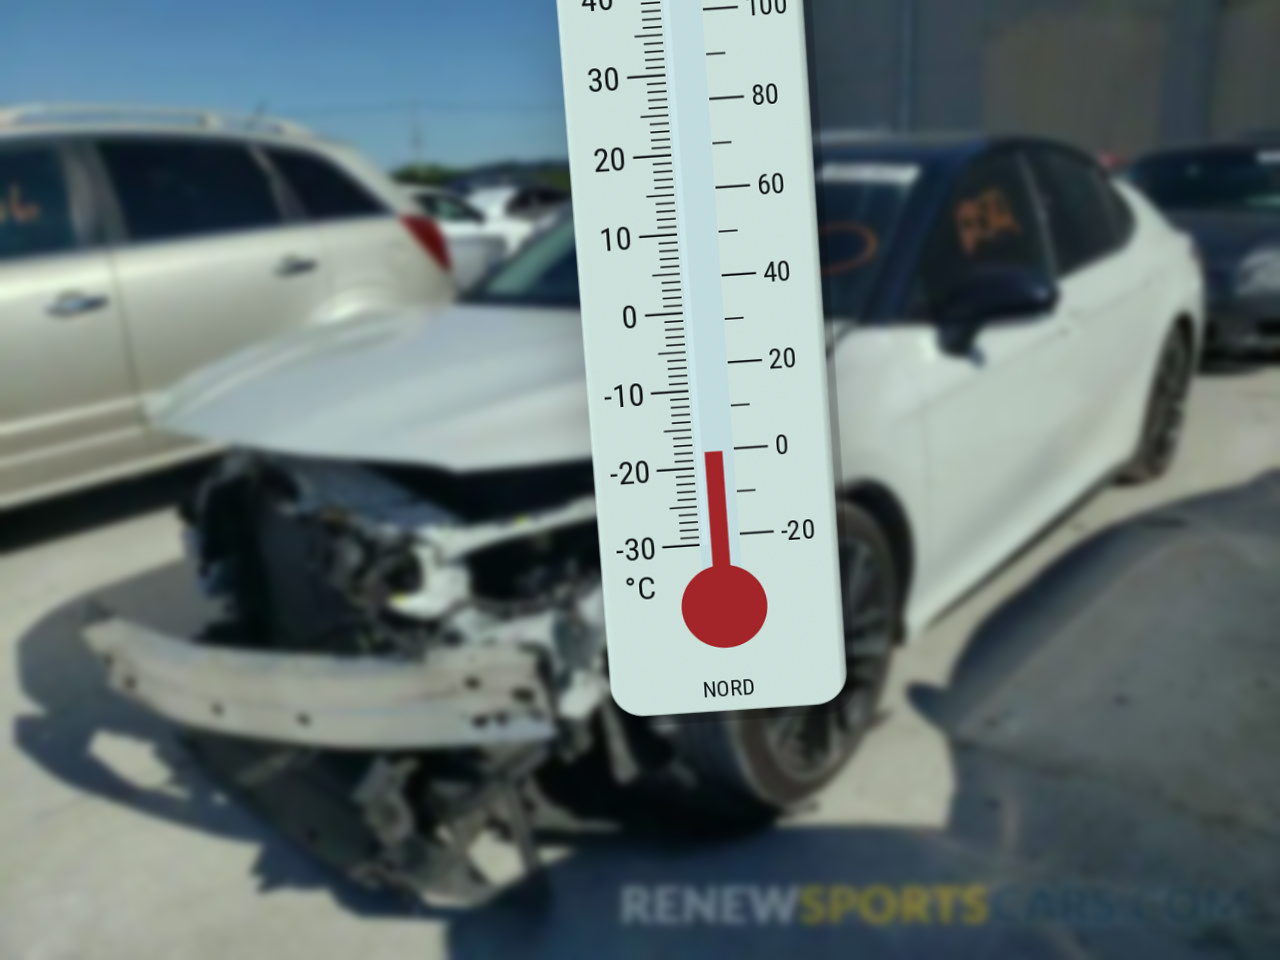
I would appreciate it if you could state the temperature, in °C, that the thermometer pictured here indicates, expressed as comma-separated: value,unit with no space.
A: -18,°C
